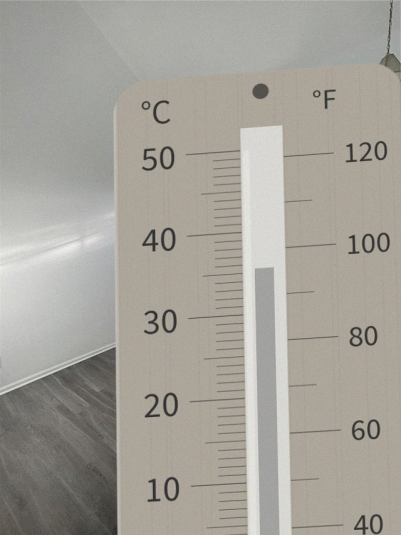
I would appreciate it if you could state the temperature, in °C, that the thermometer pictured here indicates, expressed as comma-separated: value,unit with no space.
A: 35.5,°C
